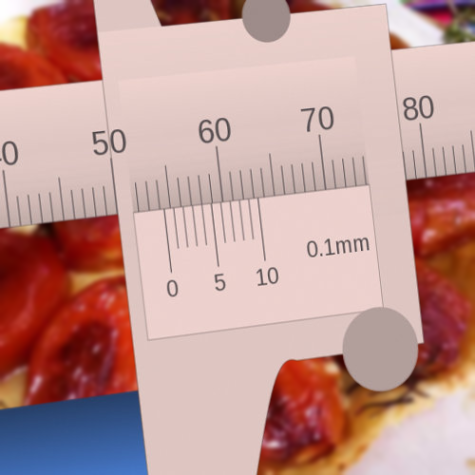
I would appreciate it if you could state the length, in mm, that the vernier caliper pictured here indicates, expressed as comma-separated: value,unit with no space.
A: 54.4,mm
